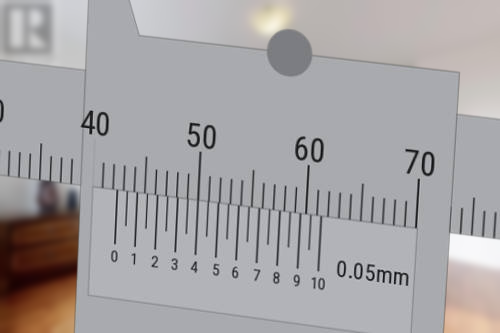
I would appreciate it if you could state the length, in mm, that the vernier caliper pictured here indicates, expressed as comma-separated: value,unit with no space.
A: 42.4,mm
